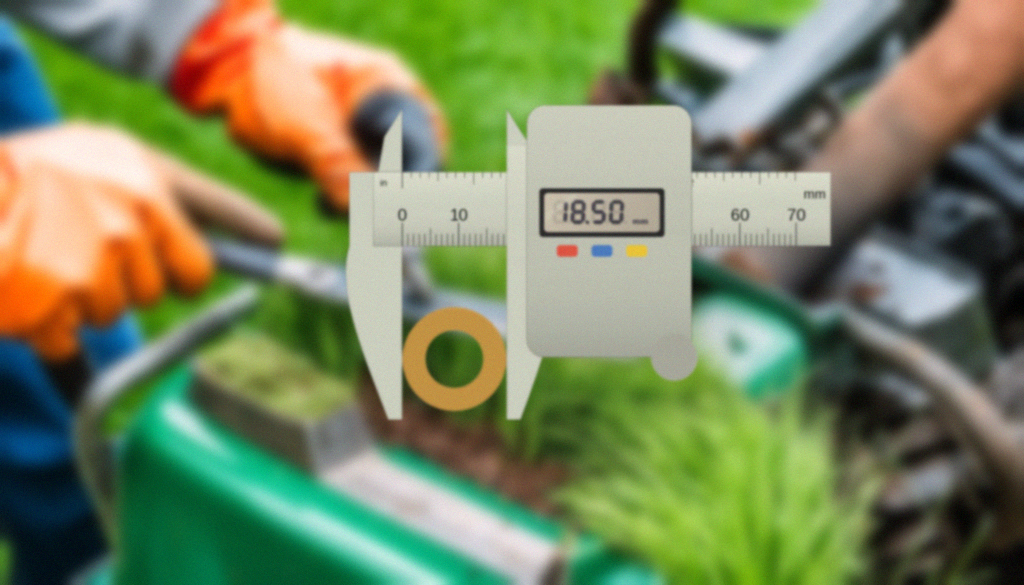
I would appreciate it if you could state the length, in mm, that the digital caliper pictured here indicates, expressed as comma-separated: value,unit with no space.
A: 18.50,mm
